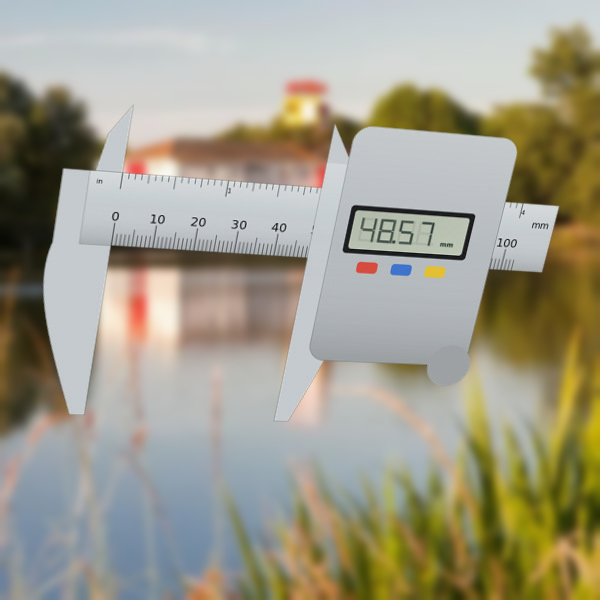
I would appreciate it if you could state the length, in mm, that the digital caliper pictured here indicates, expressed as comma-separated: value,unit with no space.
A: 48.57,mm
